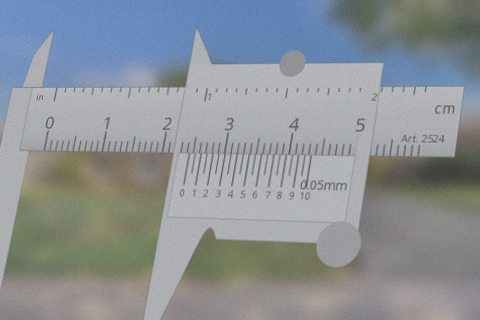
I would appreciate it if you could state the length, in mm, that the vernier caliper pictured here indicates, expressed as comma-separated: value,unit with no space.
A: 24.4,mm
